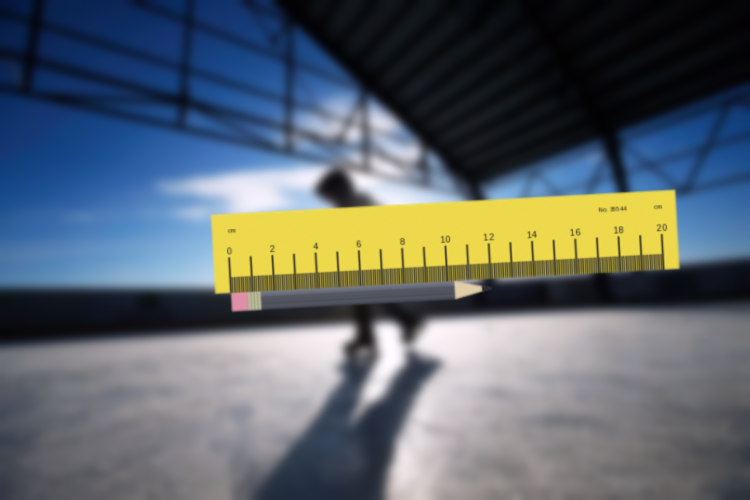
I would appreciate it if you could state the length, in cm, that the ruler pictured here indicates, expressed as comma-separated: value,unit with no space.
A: 12,cm
